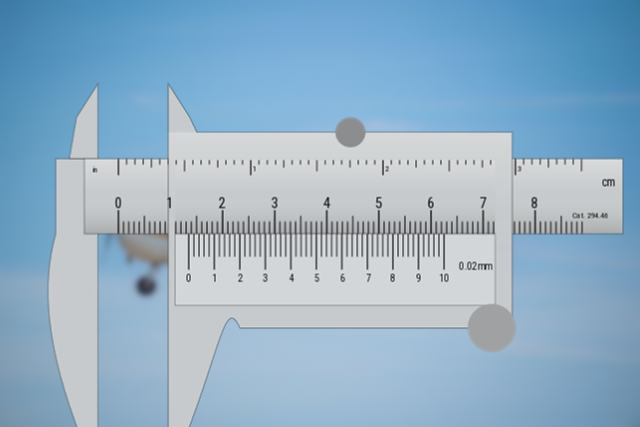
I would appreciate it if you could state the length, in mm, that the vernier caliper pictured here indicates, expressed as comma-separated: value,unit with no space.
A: 13.5,mm
